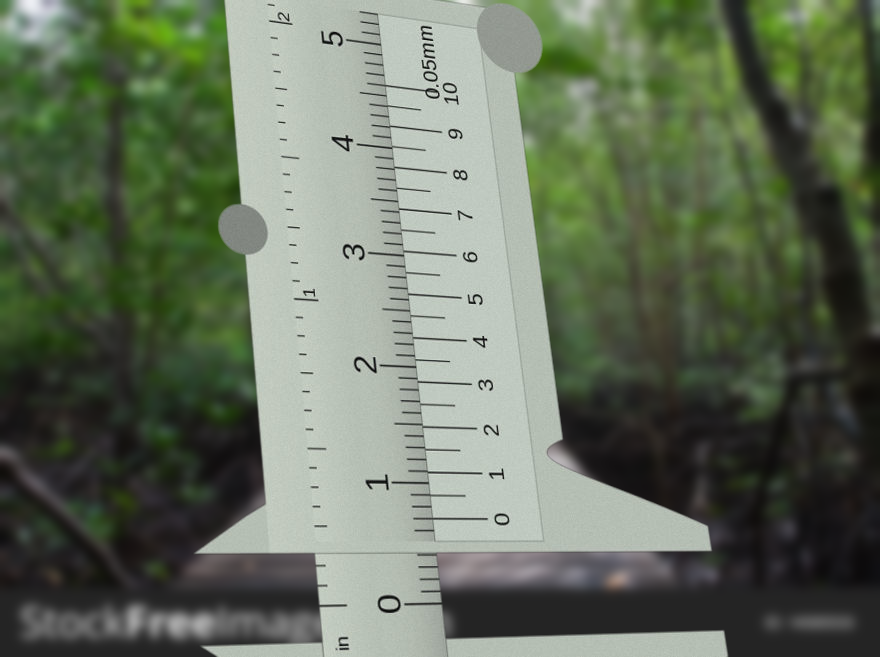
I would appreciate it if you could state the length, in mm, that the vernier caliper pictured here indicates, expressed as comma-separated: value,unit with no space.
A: 7.0,mm
